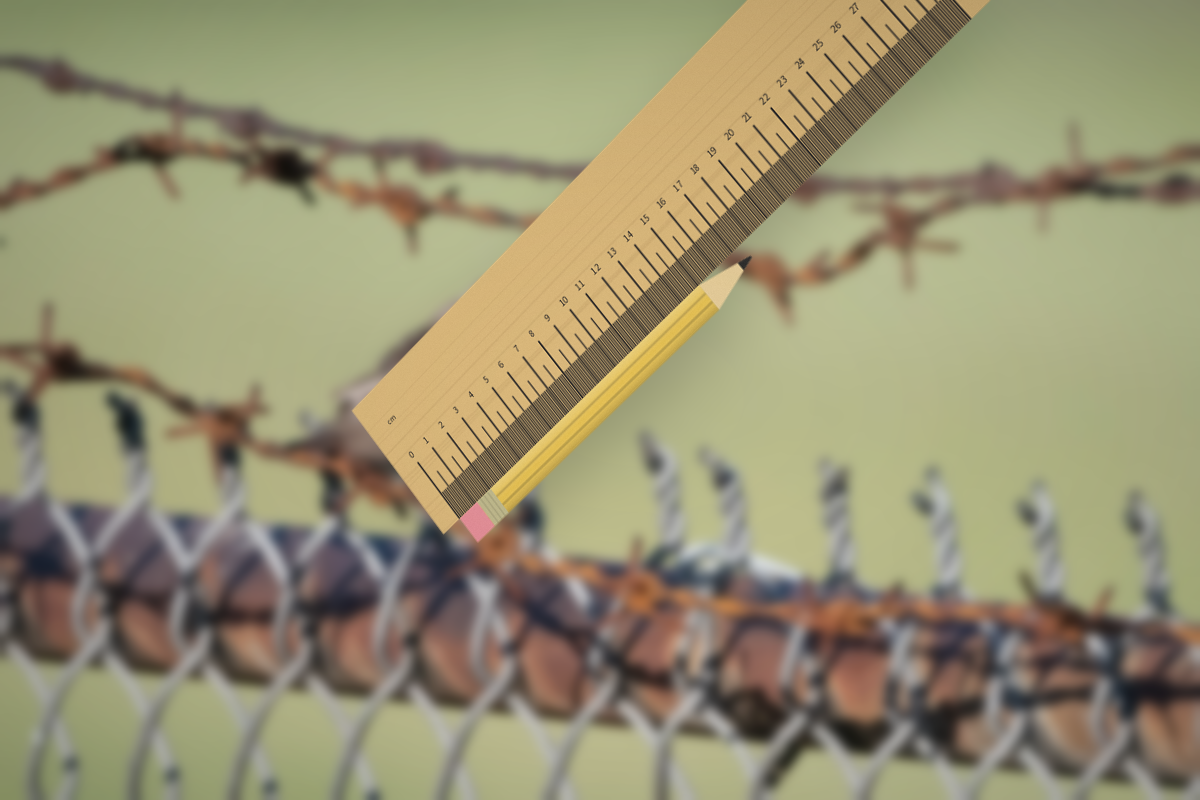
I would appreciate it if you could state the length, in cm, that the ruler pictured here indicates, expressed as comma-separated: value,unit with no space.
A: 17.5,cm
